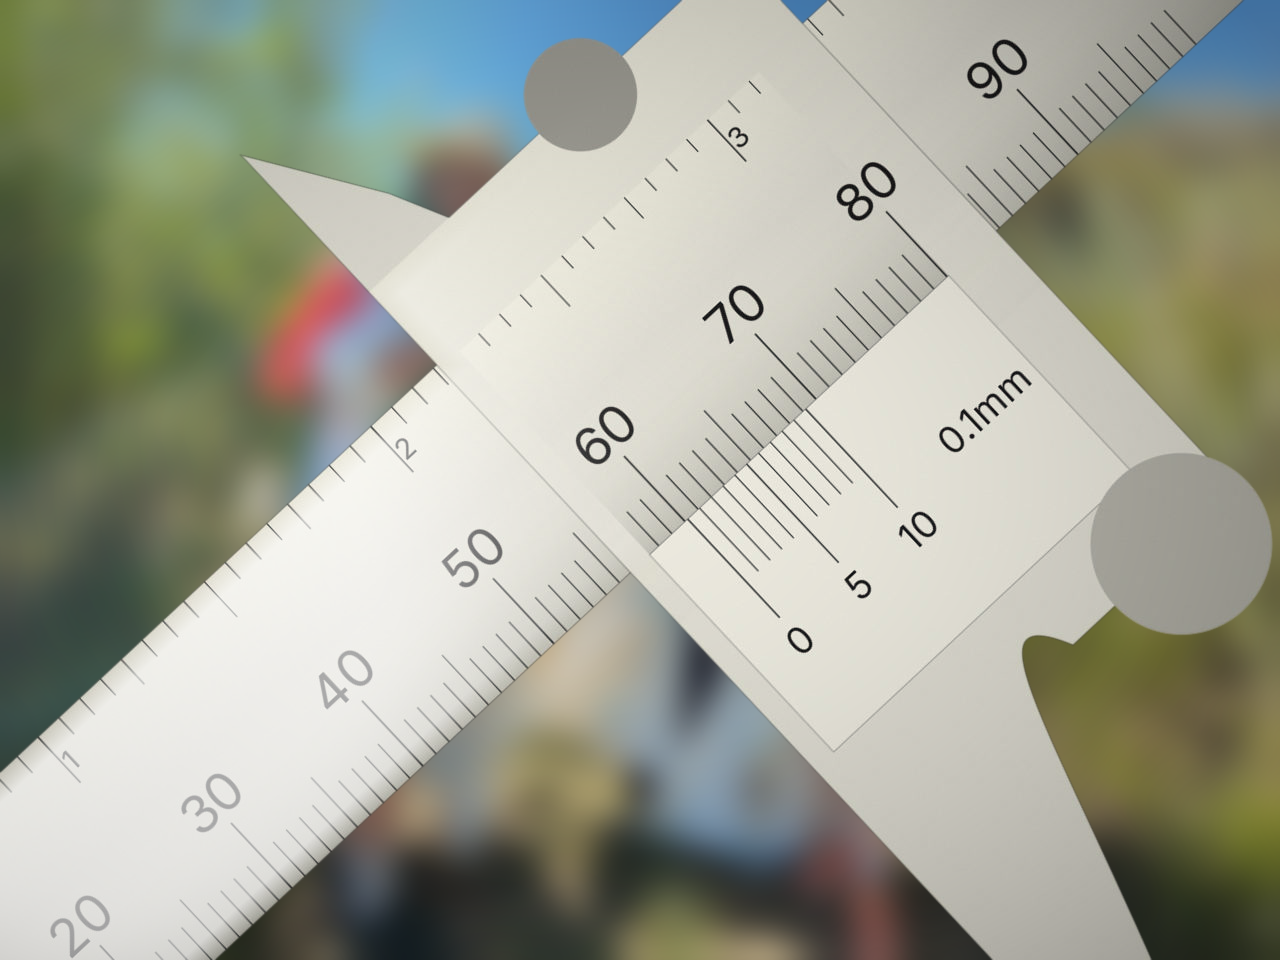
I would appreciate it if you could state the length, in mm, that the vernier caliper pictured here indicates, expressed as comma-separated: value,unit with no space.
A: 60.2,mm
